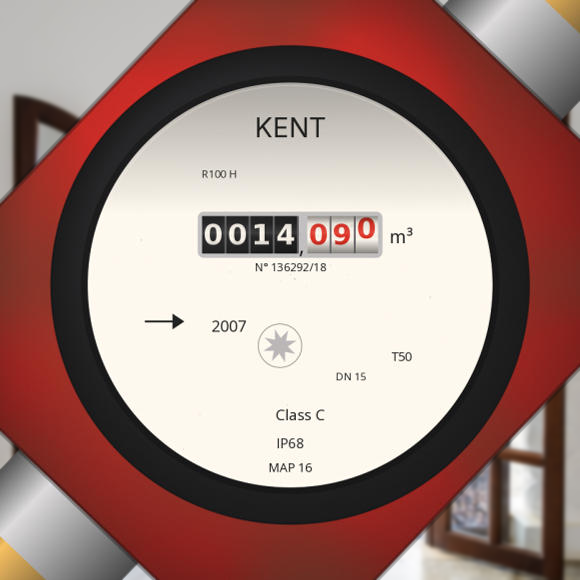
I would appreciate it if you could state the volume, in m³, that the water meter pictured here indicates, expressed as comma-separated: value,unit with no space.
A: 14.090,m³
